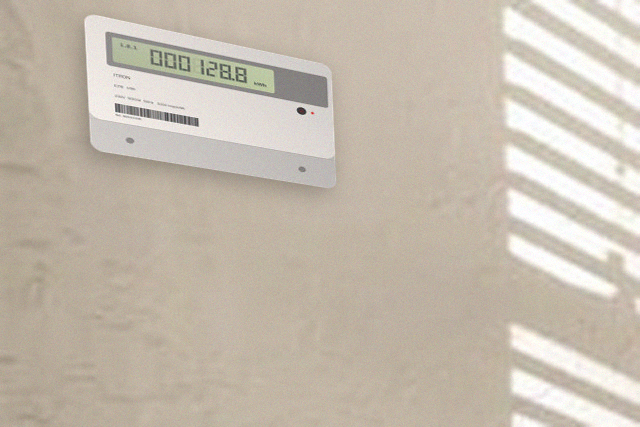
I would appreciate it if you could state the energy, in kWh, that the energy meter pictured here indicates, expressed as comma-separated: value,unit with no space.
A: 128.8,kWh
